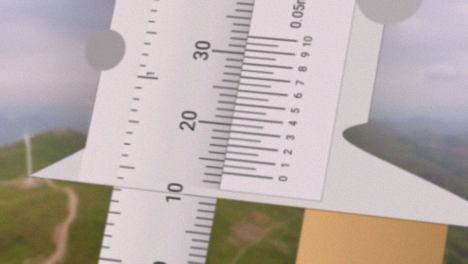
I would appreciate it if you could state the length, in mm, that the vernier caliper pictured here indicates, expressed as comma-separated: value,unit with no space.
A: 13.4,mm
